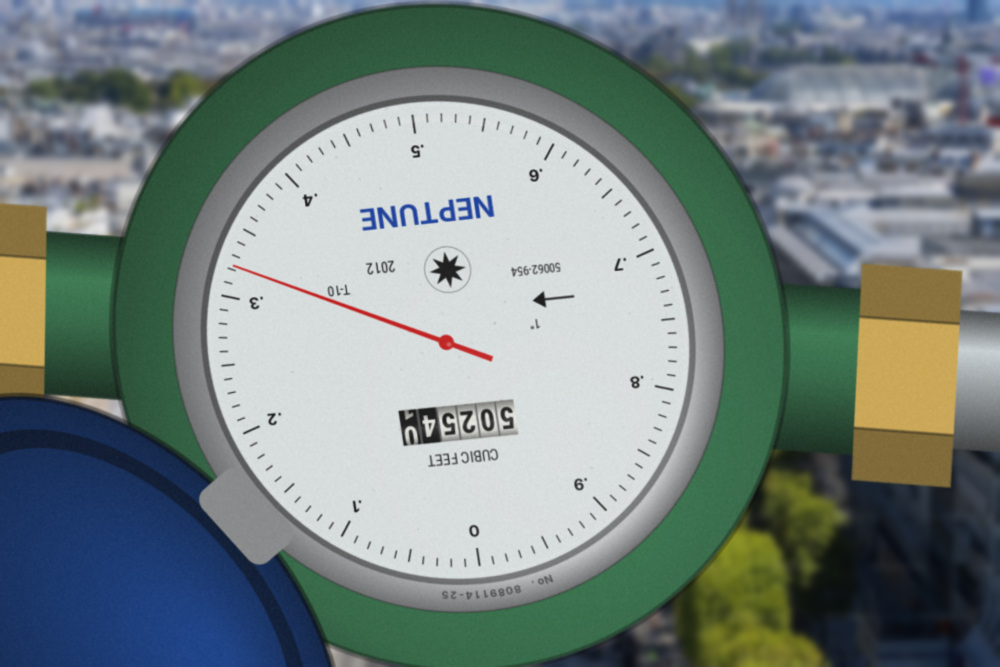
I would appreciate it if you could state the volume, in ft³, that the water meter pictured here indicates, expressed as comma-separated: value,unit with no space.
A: 502540.32,ft³
